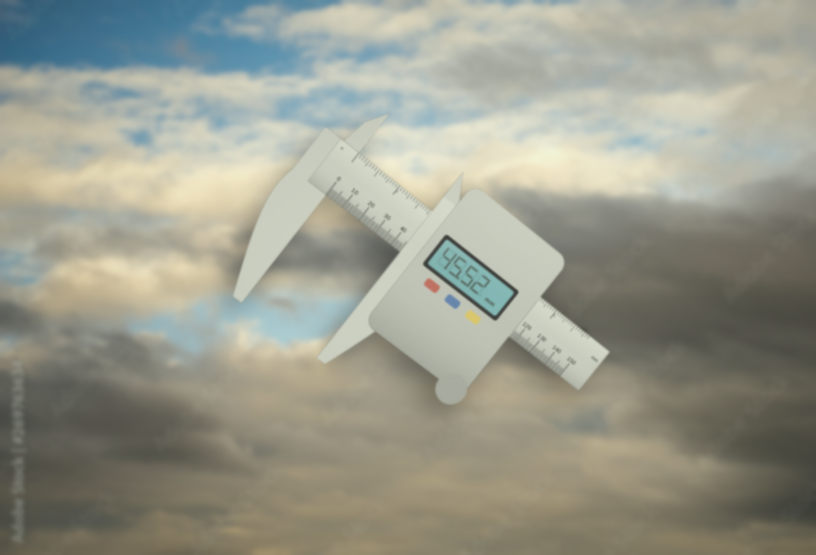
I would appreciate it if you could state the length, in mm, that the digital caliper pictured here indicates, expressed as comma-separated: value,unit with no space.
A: 45.52,mm
